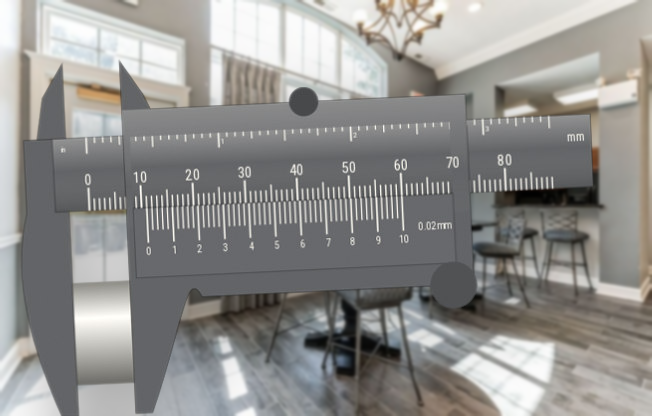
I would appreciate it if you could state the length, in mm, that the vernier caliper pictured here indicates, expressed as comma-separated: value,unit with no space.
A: 11.0,mm
